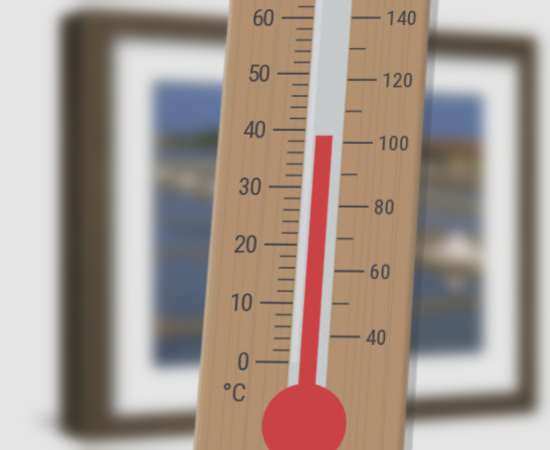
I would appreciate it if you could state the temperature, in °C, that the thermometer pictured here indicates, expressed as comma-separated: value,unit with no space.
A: 39,°C
